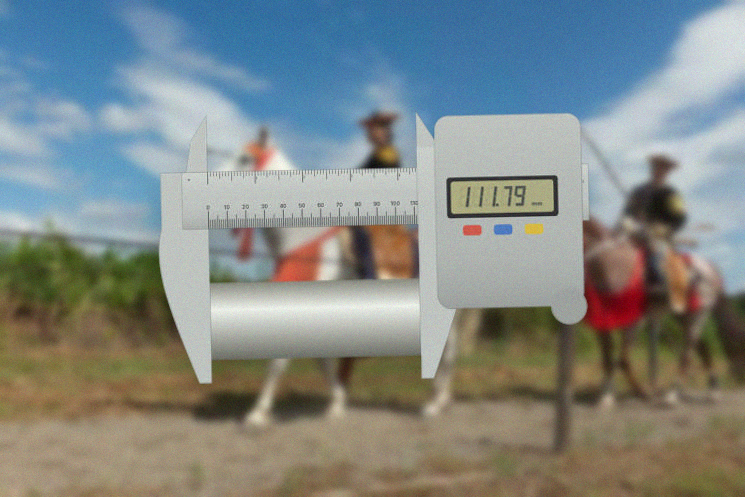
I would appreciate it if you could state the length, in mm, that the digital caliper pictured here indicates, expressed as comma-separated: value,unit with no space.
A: 111.79,mm
